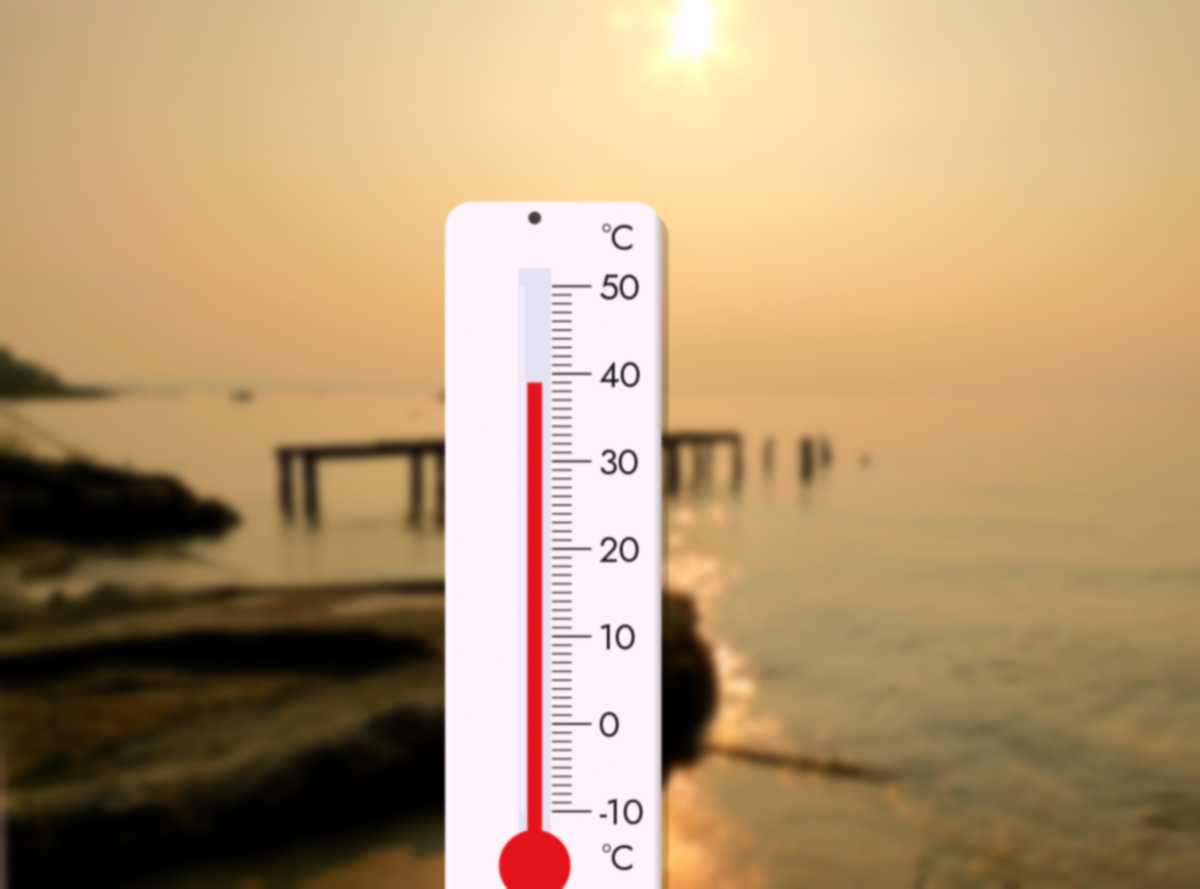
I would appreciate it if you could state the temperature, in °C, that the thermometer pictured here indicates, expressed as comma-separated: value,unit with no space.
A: 39,°C
